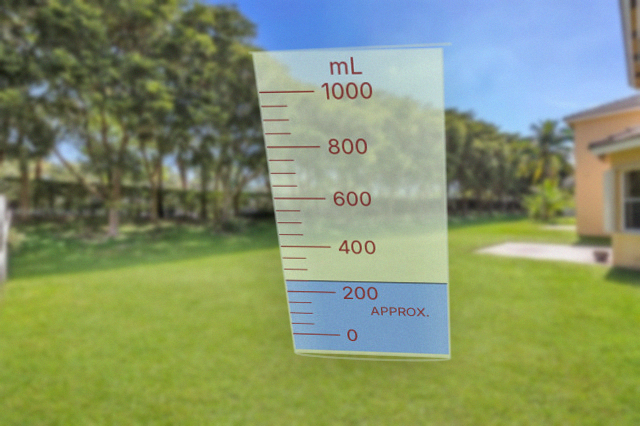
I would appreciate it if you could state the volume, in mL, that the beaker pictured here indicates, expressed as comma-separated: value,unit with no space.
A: 250,mL
